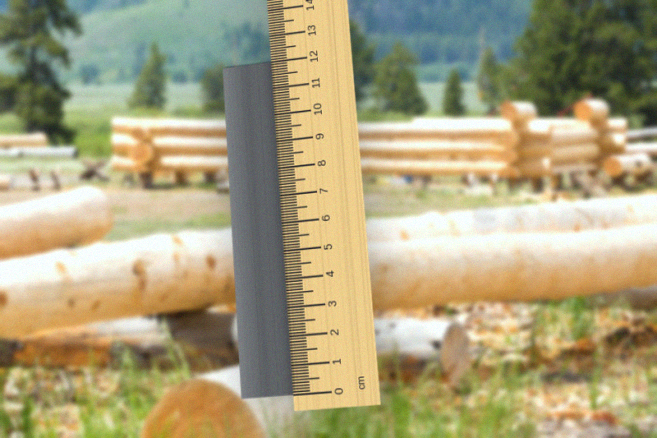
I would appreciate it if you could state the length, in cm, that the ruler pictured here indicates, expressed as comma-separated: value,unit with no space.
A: 12,cm
